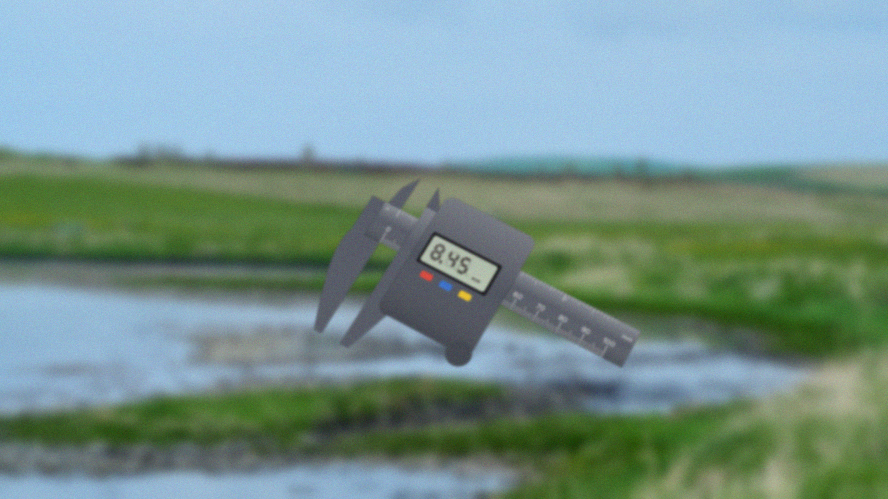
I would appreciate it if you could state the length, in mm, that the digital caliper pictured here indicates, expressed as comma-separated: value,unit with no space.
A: 8.45,mm
